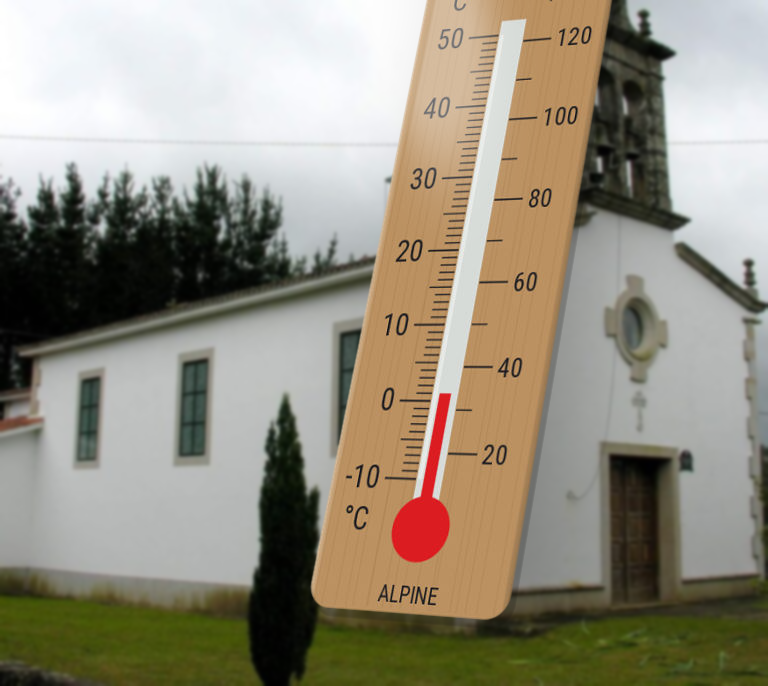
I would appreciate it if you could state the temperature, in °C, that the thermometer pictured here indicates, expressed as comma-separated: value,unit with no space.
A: 1,°C
